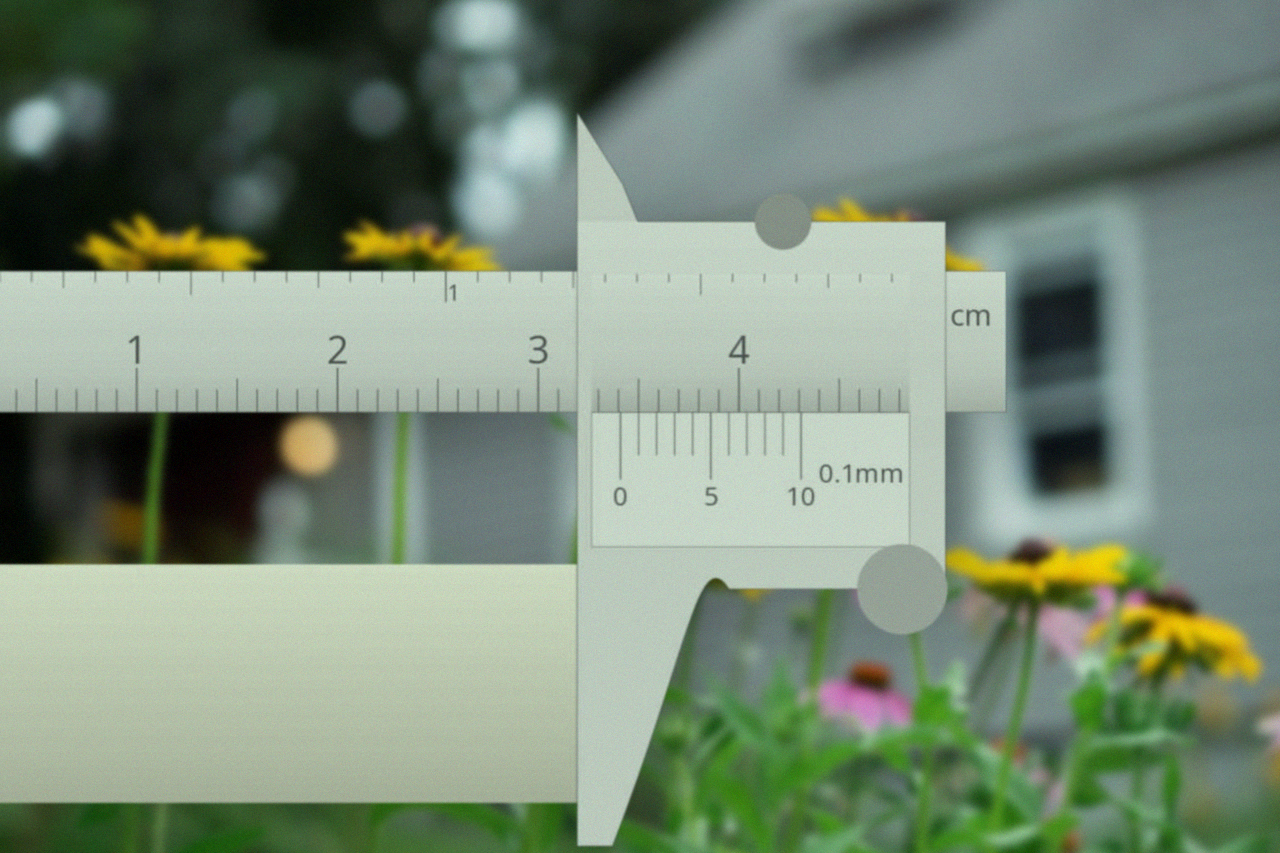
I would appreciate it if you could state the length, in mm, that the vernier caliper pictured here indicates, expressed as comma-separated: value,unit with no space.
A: 34.1,mm
